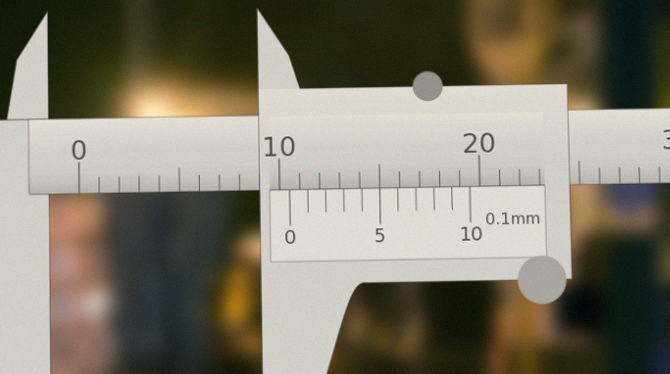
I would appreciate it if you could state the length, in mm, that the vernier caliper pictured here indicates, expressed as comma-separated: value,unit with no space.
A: 10.5,mm
